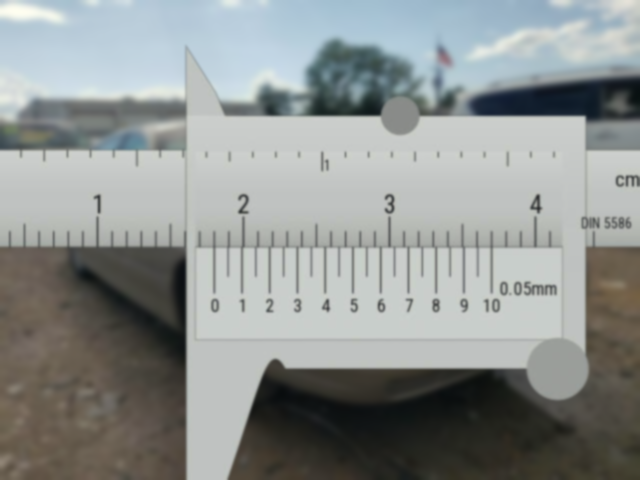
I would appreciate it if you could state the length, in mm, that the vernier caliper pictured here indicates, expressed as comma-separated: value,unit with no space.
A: 18.0,mm
